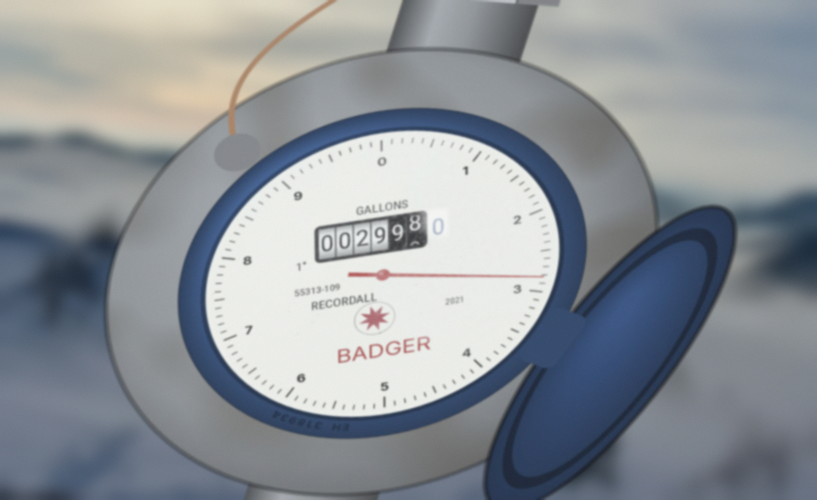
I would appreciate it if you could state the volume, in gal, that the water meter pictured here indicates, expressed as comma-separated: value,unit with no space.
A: 29982.8,gal
